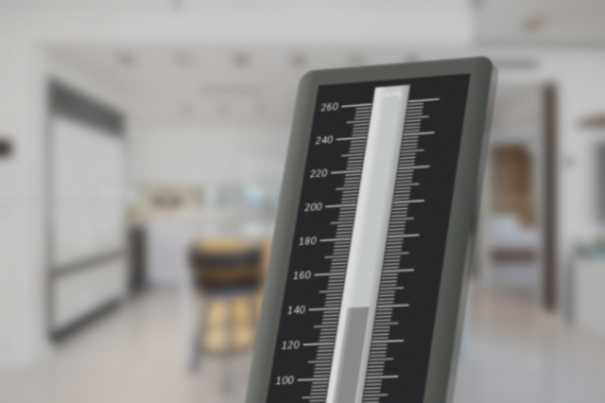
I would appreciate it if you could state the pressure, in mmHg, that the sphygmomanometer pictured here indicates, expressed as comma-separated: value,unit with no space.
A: 140,mmHg
